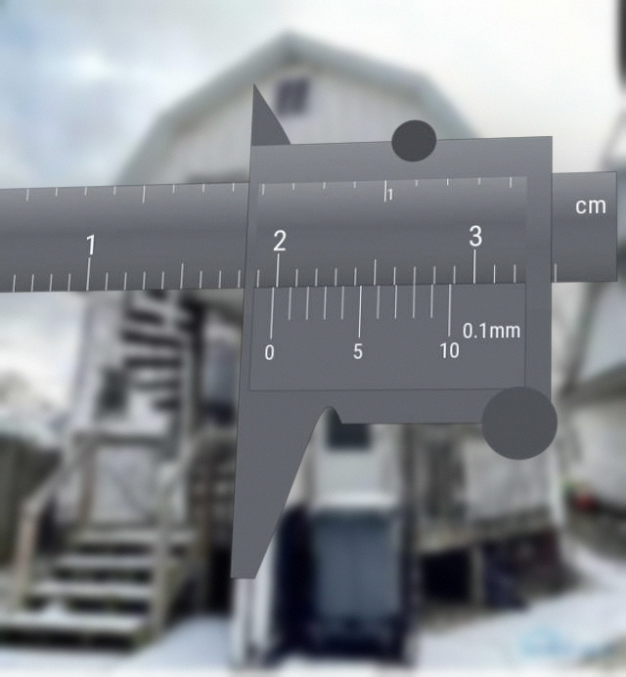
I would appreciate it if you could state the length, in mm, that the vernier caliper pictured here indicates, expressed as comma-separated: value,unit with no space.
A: 19.8,mm
